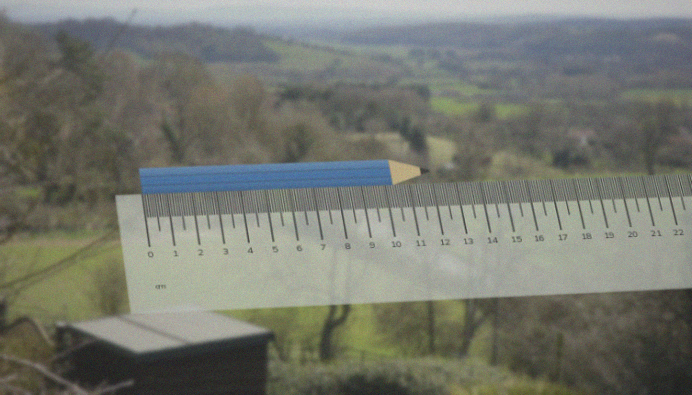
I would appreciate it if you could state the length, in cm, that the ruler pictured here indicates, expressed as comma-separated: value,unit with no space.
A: 12,cm
